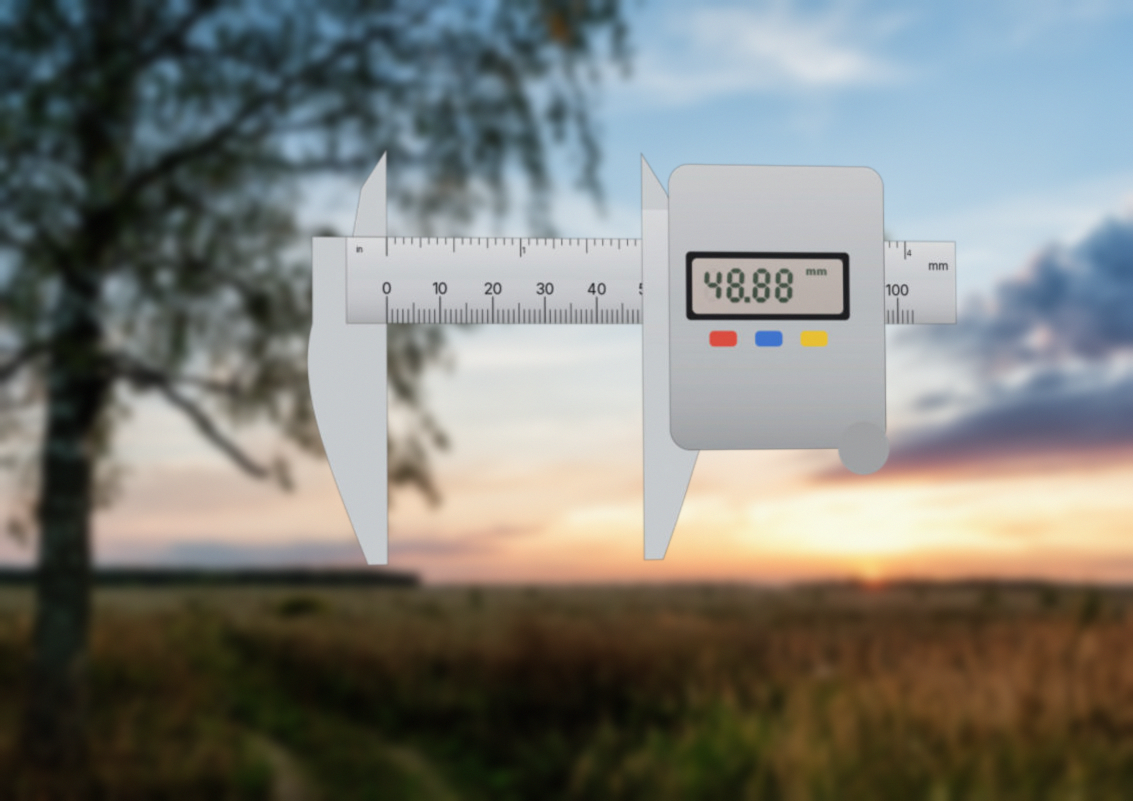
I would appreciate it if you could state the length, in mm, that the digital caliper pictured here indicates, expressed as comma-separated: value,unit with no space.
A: 48.88,mm
